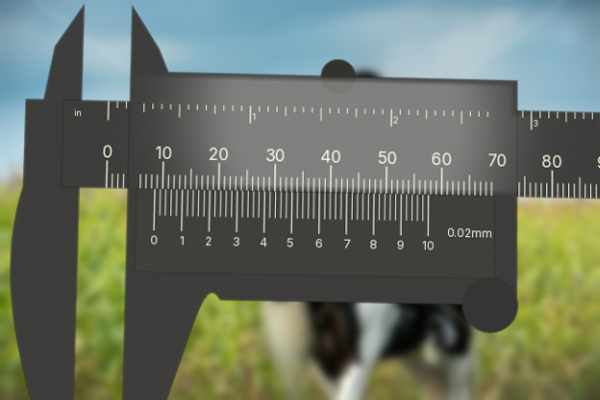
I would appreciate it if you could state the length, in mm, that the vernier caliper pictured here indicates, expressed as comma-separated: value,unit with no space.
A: 8.6,mm
